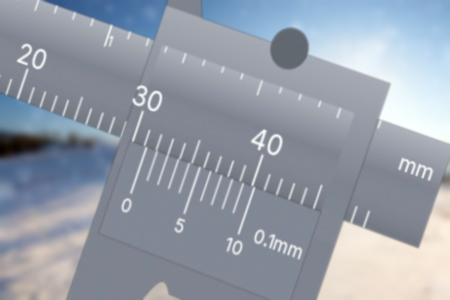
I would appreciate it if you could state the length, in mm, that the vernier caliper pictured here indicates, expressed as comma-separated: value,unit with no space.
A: 31.2,mm
